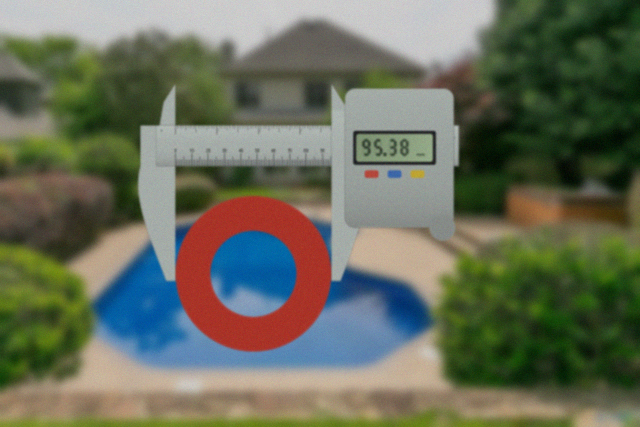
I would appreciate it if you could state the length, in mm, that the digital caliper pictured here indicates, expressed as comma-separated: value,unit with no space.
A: 95.38,mm
